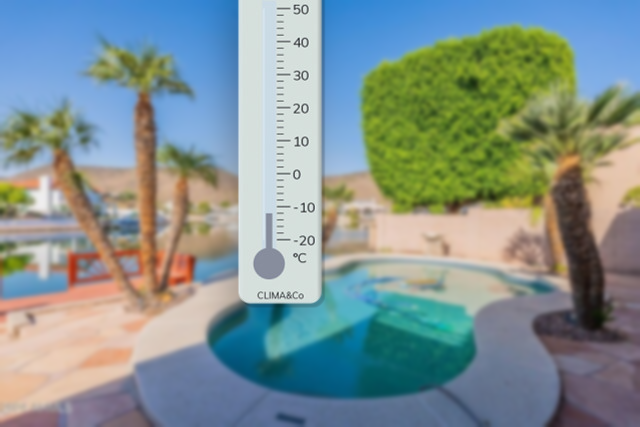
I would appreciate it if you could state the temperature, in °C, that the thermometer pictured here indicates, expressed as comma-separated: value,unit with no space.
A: -12,°C
